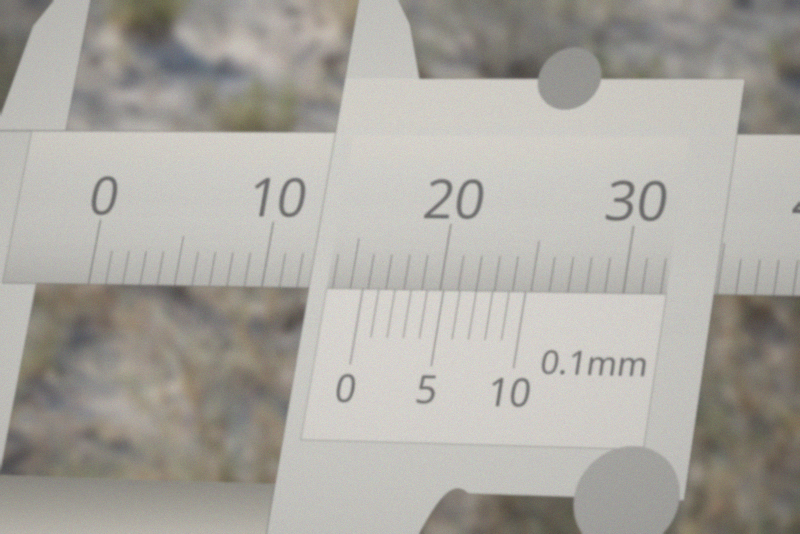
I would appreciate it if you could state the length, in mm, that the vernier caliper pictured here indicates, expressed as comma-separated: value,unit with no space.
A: 15.7,mm
